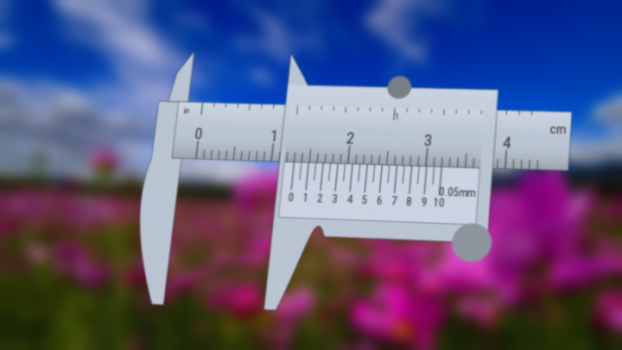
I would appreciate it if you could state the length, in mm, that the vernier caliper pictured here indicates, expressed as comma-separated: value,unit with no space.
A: 13.0,mm
